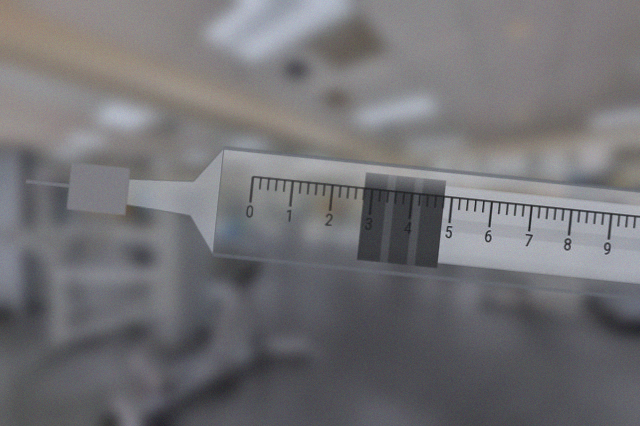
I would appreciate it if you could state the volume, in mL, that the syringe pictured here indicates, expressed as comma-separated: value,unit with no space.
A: 2.8,mL
